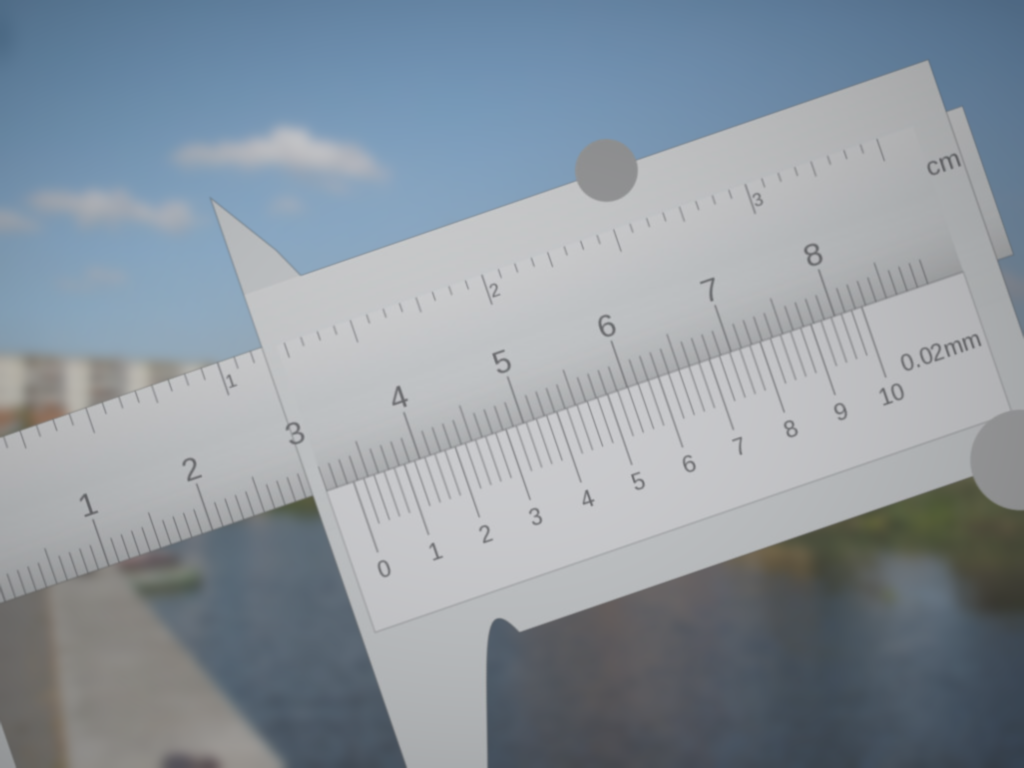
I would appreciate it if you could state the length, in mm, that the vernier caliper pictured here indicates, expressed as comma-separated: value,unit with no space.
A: 33.6,mm
